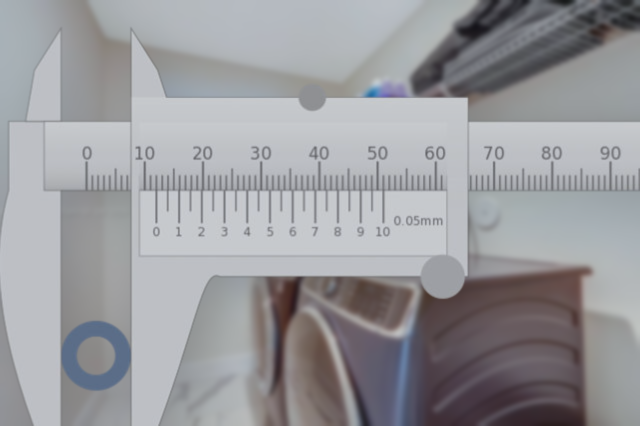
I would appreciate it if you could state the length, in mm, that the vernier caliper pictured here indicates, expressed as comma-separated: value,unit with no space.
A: 12.0,mm
